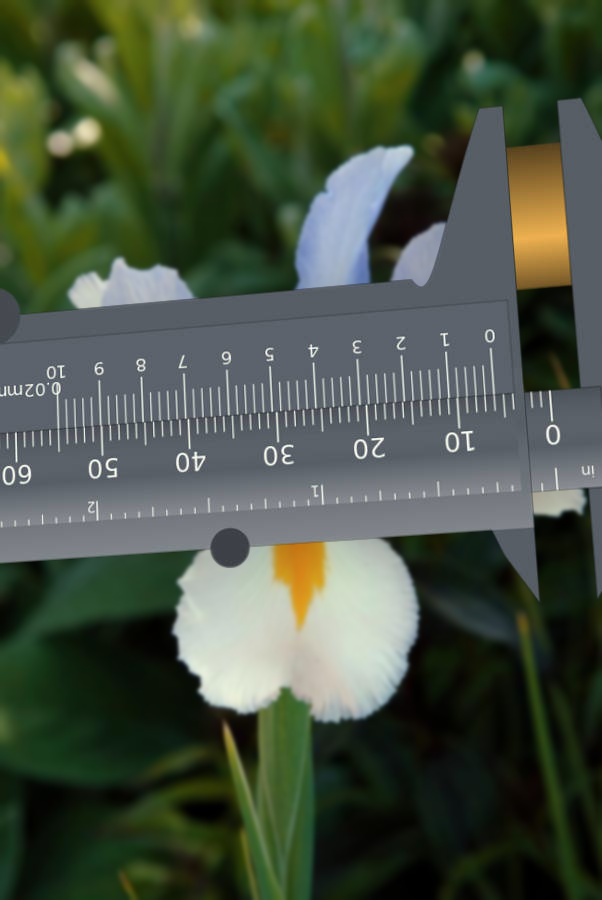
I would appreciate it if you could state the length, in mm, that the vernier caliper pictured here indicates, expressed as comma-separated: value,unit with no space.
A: 6.0,mm
